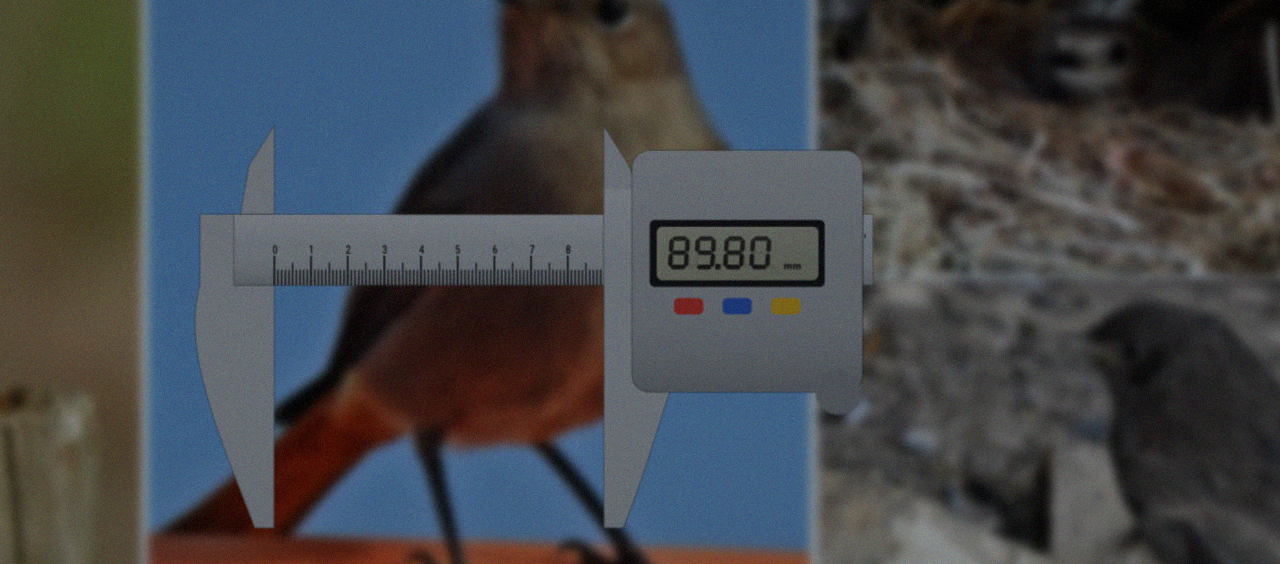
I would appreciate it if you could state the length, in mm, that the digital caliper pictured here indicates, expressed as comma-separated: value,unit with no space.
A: 89.80,mm
